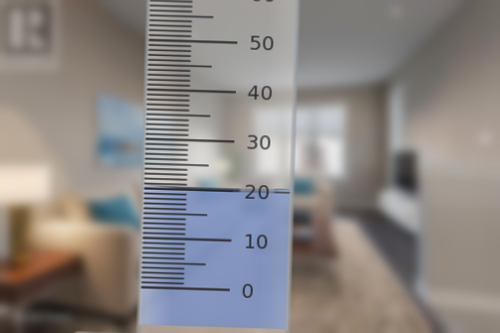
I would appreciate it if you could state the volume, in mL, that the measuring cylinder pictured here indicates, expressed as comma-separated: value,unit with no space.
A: 20,mL
